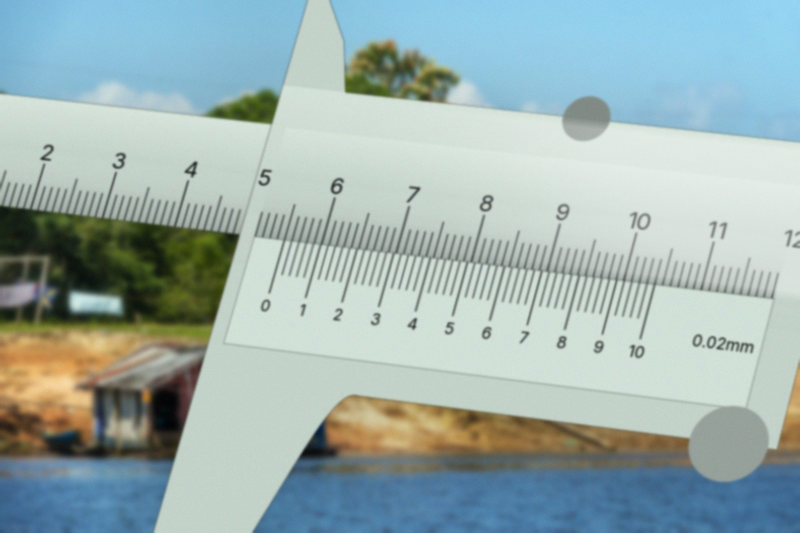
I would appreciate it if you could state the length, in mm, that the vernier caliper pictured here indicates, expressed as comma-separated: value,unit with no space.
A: 55.0,mm
